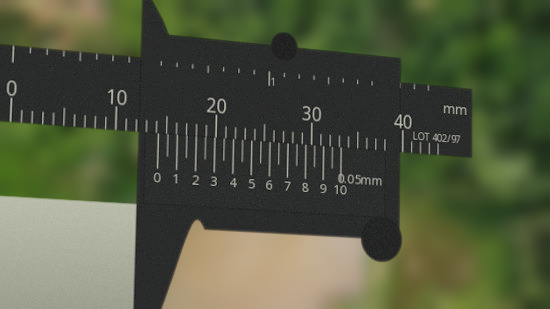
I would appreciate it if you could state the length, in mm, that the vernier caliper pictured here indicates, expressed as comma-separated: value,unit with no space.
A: 14.2,mm
